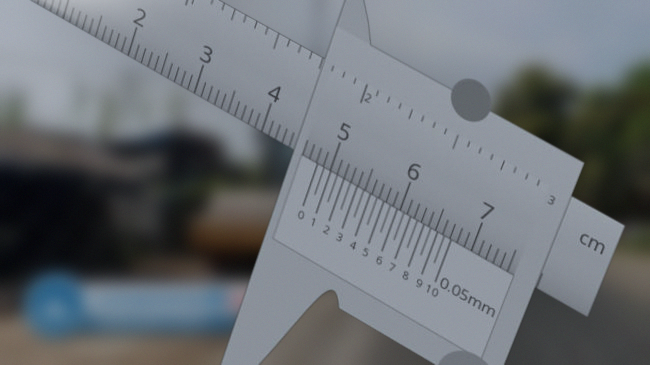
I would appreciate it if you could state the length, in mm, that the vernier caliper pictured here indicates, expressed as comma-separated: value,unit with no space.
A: 48.2,mm
